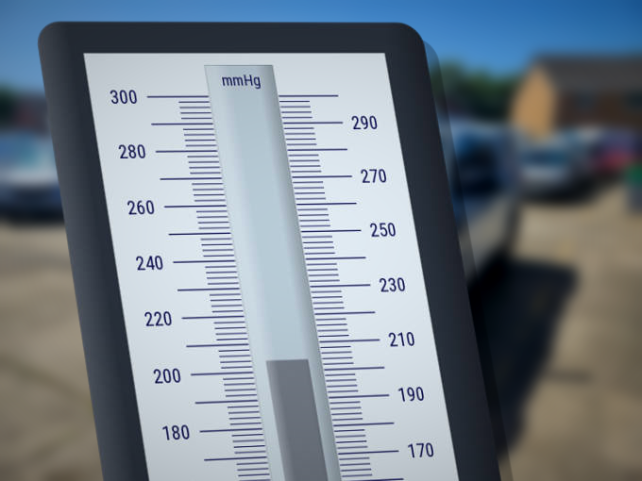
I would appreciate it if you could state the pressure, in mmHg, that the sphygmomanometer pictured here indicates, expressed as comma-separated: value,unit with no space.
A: 204,mmHg
